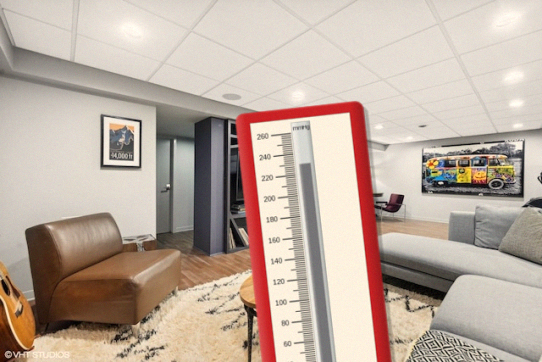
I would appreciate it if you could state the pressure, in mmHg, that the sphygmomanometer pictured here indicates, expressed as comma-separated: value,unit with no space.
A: 230,mmHg
